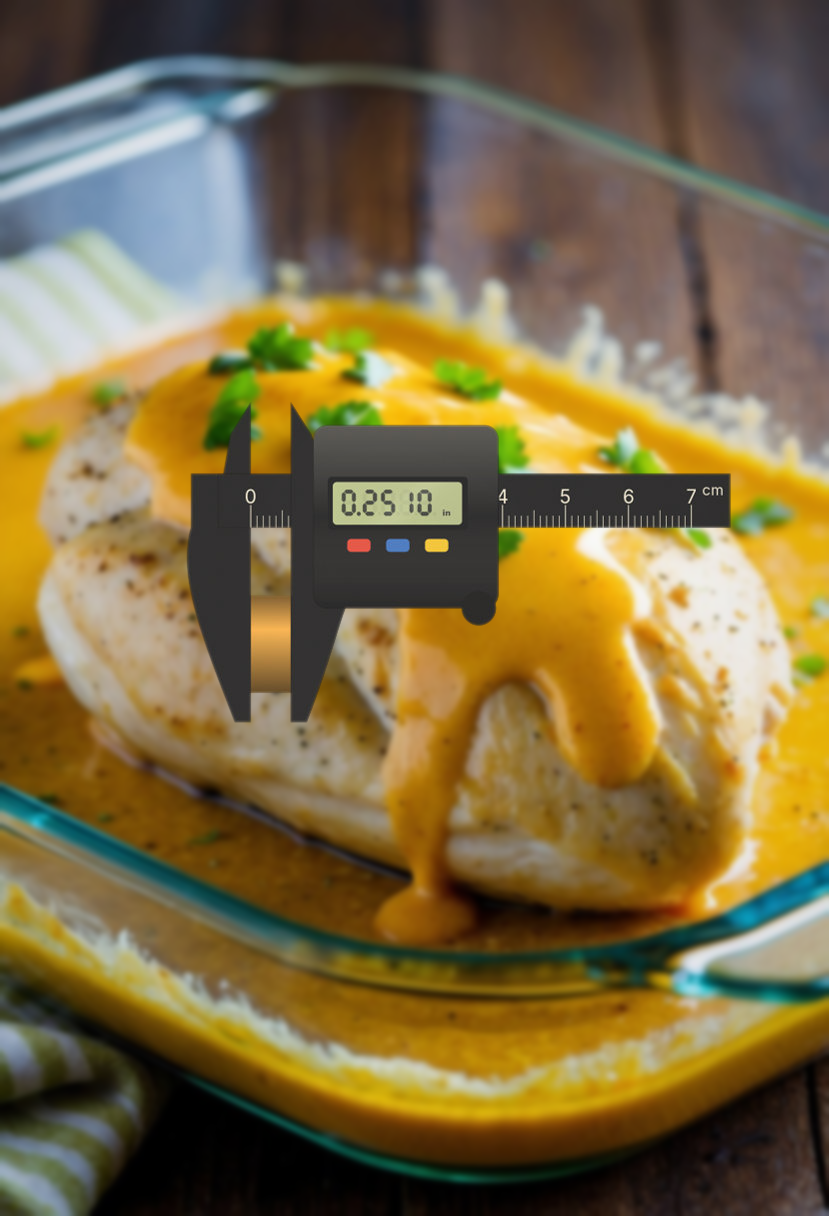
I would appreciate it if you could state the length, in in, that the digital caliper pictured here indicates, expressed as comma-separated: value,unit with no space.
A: 0.2510,in
